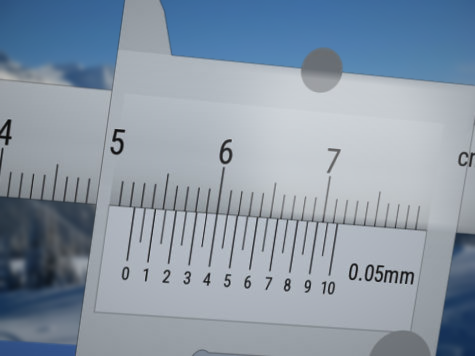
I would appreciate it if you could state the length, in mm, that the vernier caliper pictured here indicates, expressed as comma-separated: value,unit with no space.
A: 52.4,mm
